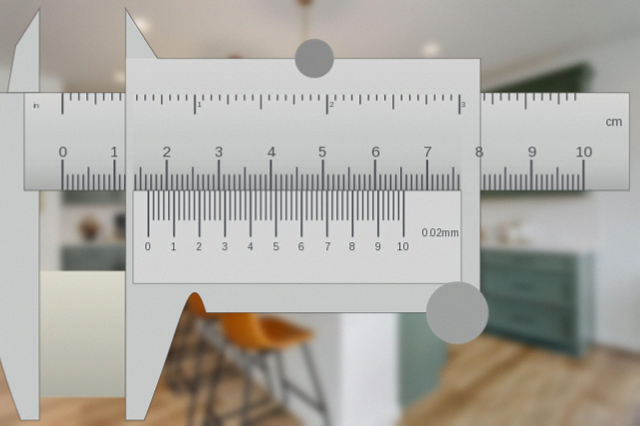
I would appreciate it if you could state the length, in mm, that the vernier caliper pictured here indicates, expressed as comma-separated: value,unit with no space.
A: 16.5,mm
